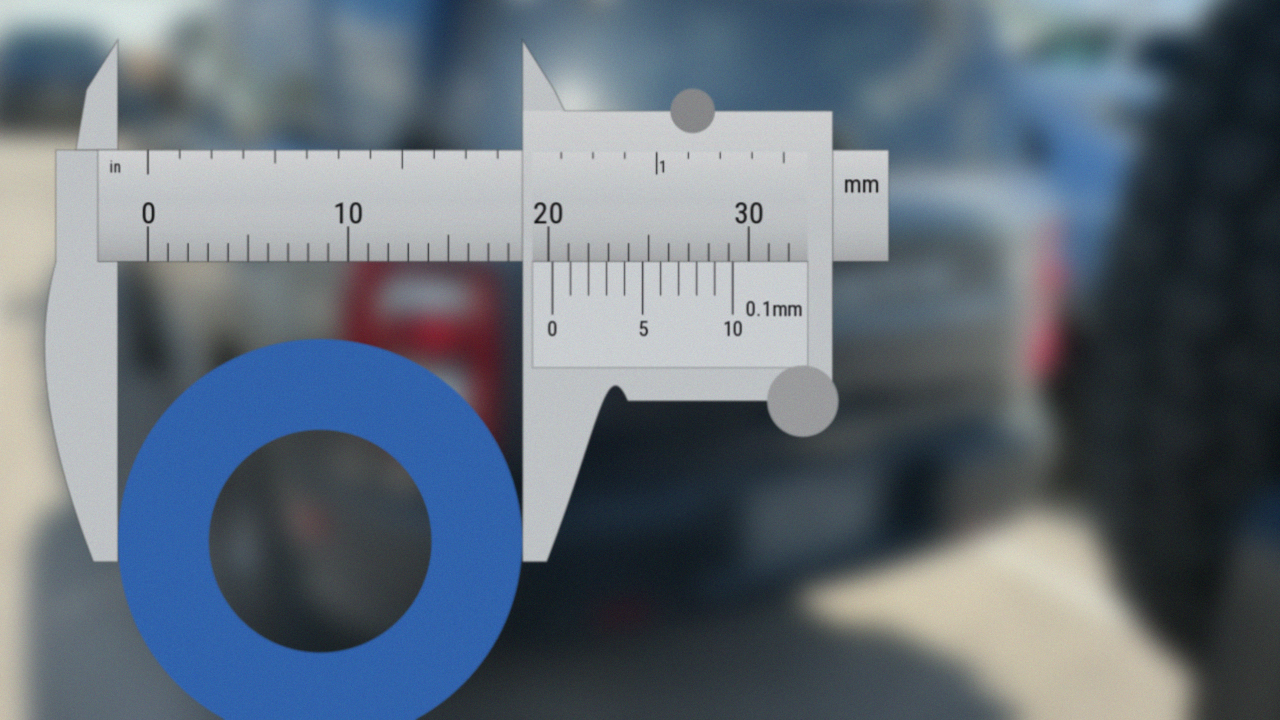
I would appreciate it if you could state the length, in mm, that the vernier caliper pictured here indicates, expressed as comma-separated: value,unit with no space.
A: 20.2,mm
